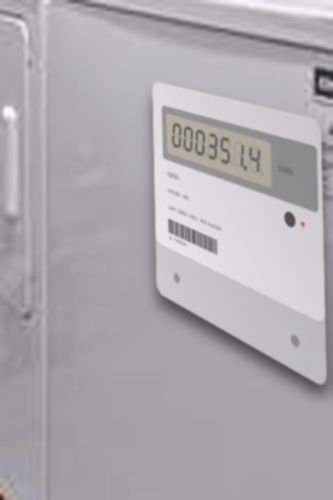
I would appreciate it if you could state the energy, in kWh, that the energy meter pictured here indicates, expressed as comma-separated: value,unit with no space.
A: 351.4,kWh
